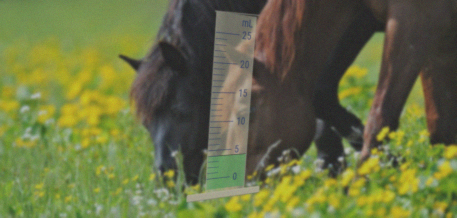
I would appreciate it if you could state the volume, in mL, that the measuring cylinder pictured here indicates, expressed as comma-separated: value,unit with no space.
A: 4,mL
